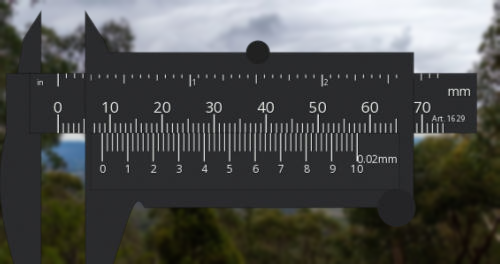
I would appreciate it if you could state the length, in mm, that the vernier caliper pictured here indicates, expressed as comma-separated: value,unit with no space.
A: 8.5,mm
